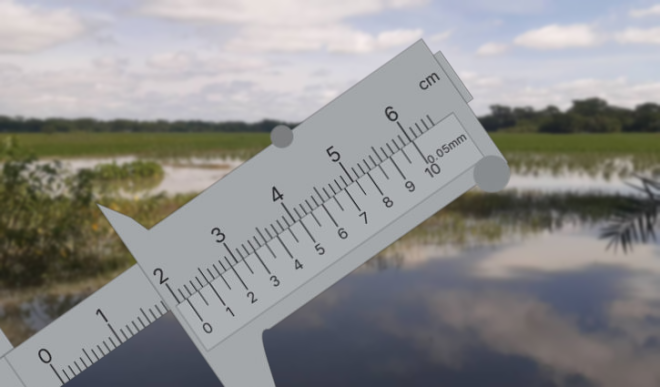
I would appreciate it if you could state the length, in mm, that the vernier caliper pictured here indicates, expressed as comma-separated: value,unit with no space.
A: 21.2,mm
